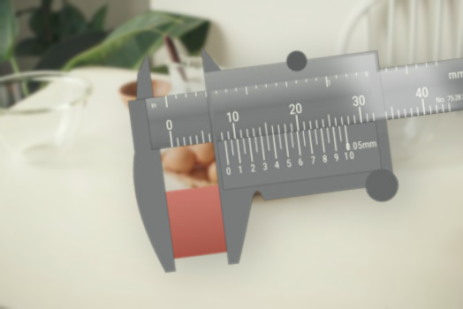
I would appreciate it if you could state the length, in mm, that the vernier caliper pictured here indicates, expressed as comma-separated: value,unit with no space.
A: 8.4,mm
